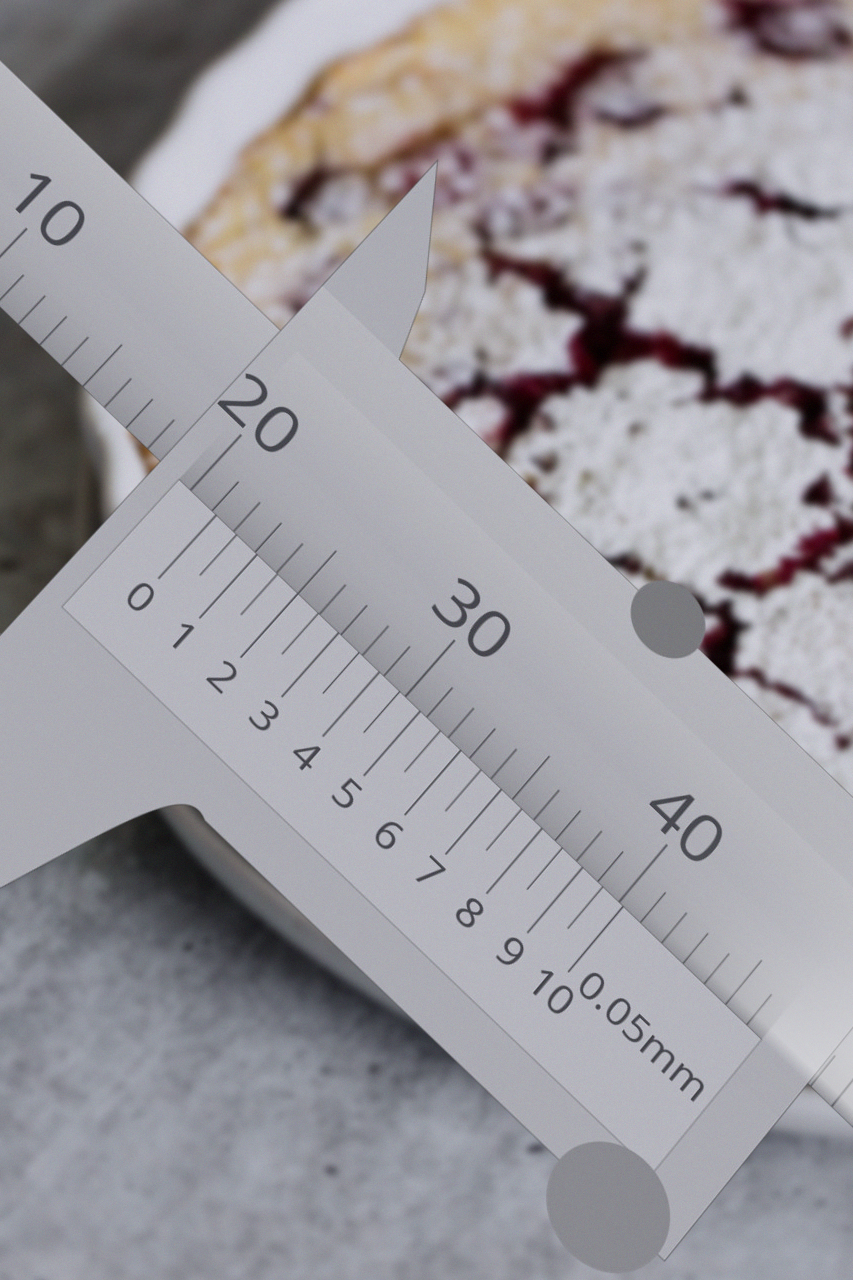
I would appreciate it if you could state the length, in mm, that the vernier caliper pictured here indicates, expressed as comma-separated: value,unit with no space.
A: 21.20,mm
